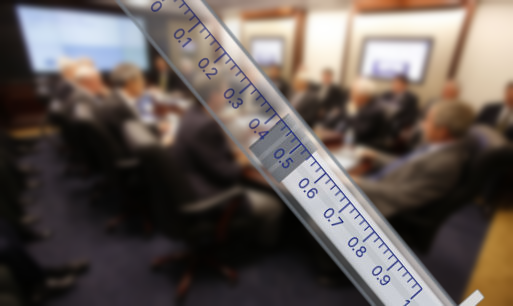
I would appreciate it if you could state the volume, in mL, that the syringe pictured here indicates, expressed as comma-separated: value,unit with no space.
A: 0.42,mL
